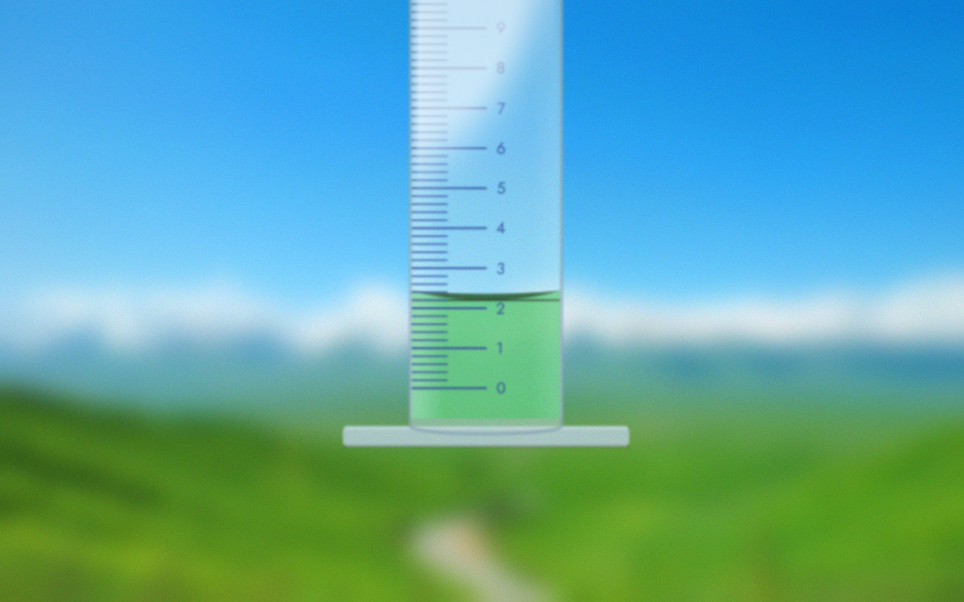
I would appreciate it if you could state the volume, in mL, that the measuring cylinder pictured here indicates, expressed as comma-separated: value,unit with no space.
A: 2.2,mL
